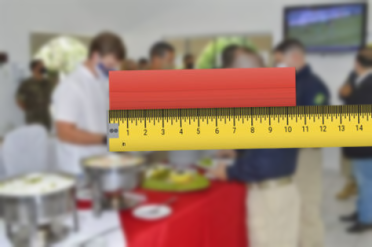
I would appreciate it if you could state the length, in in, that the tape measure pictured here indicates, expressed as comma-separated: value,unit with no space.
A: 10.5,in
